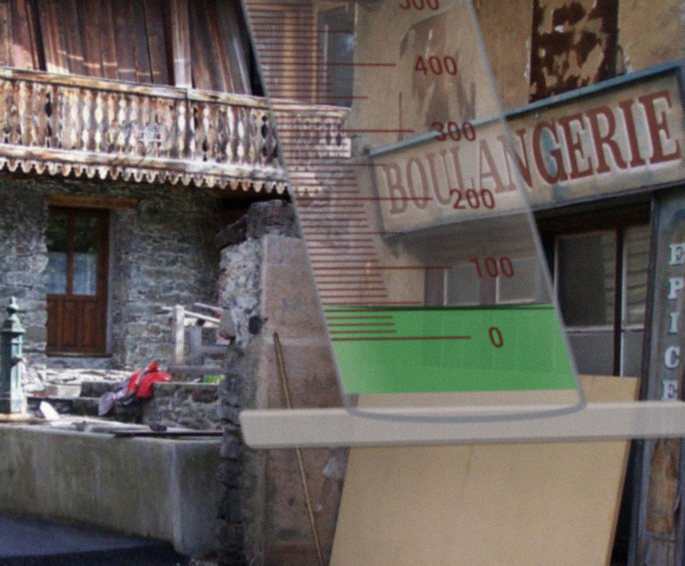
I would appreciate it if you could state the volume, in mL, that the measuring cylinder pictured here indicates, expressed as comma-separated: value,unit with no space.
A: 40,mL
